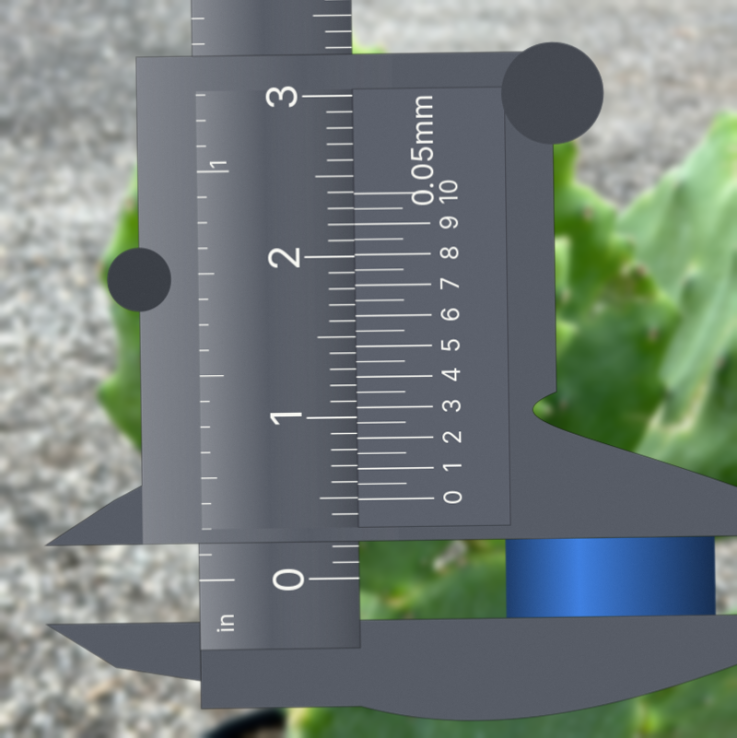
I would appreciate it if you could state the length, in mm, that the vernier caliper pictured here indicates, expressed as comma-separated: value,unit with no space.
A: 4.9,mm
